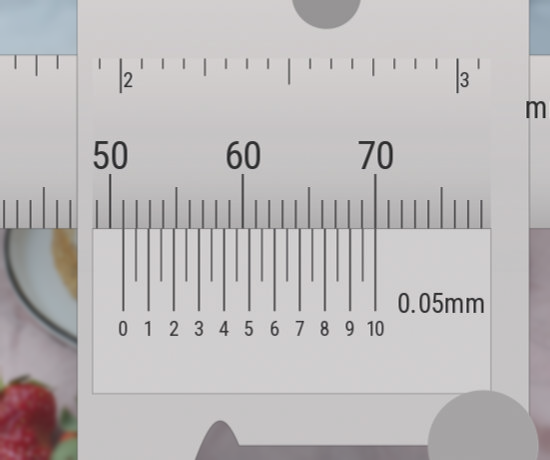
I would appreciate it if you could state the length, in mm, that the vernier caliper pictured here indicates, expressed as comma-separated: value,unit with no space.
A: 51.0,mm
